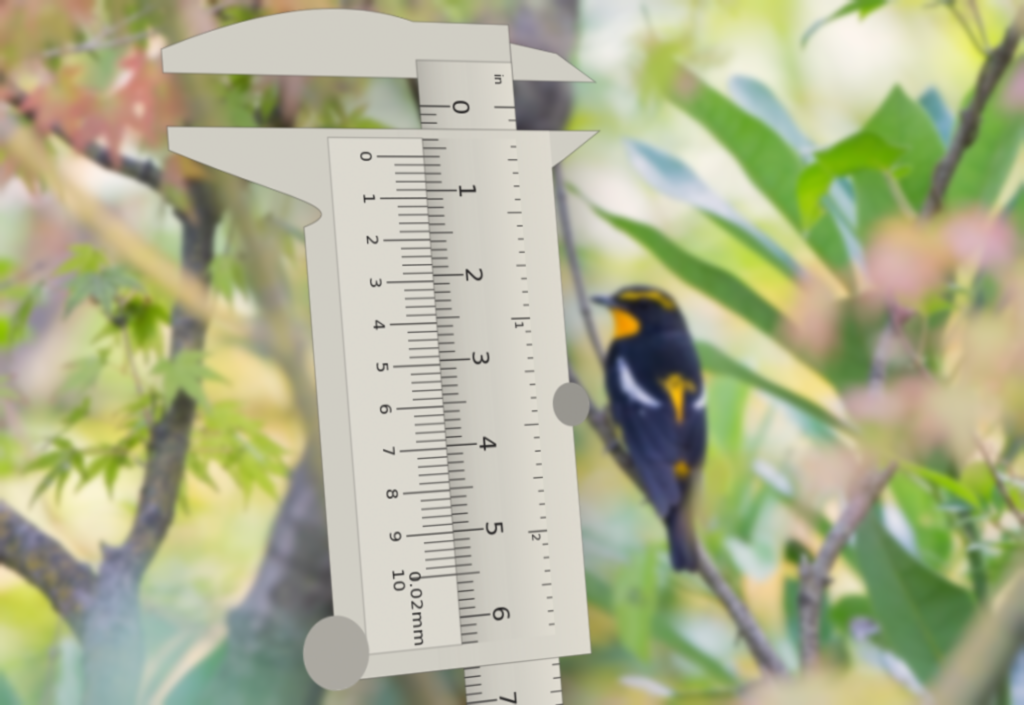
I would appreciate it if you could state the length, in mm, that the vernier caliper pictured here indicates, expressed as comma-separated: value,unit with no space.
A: 6.0,mm
